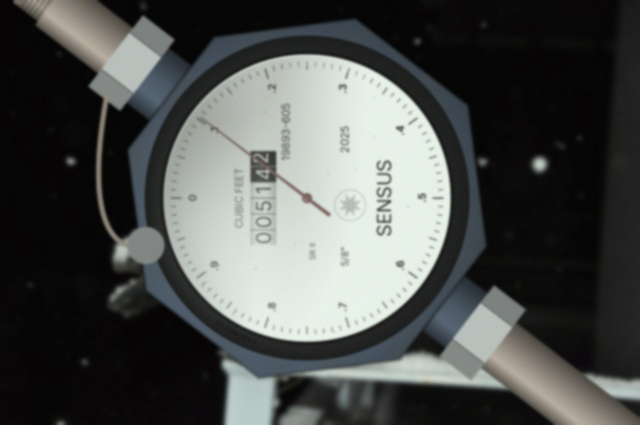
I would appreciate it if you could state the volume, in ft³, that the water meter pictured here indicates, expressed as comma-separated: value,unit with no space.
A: 5142.10,ft³
